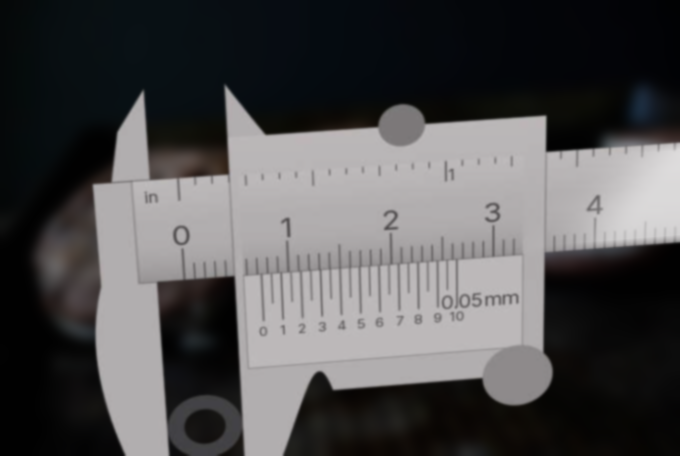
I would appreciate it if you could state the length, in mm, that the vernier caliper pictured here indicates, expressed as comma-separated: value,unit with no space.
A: 7.4,mm
